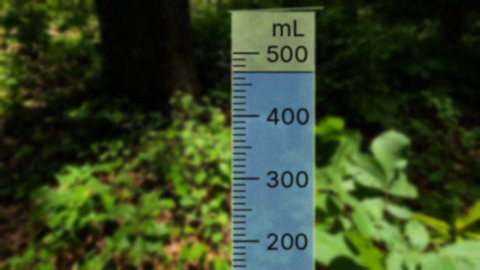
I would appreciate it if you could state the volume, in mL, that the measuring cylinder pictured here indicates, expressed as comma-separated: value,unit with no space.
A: 470,mL
